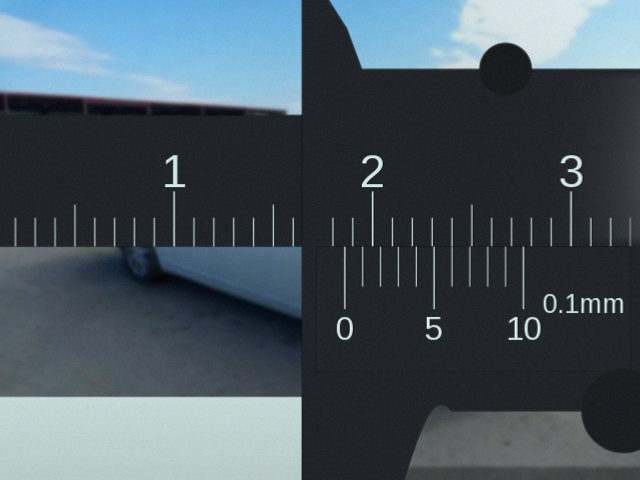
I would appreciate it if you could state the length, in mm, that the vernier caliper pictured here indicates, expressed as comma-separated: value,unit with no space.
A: 18.6,mm
